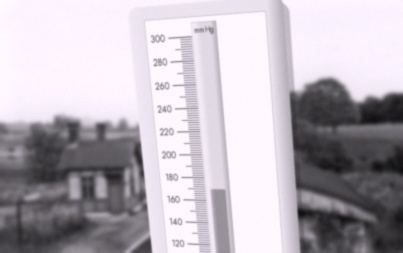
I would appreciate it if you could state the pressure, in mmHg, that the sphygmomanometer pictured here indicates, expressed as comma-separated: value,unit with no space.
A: 170,mmHg
